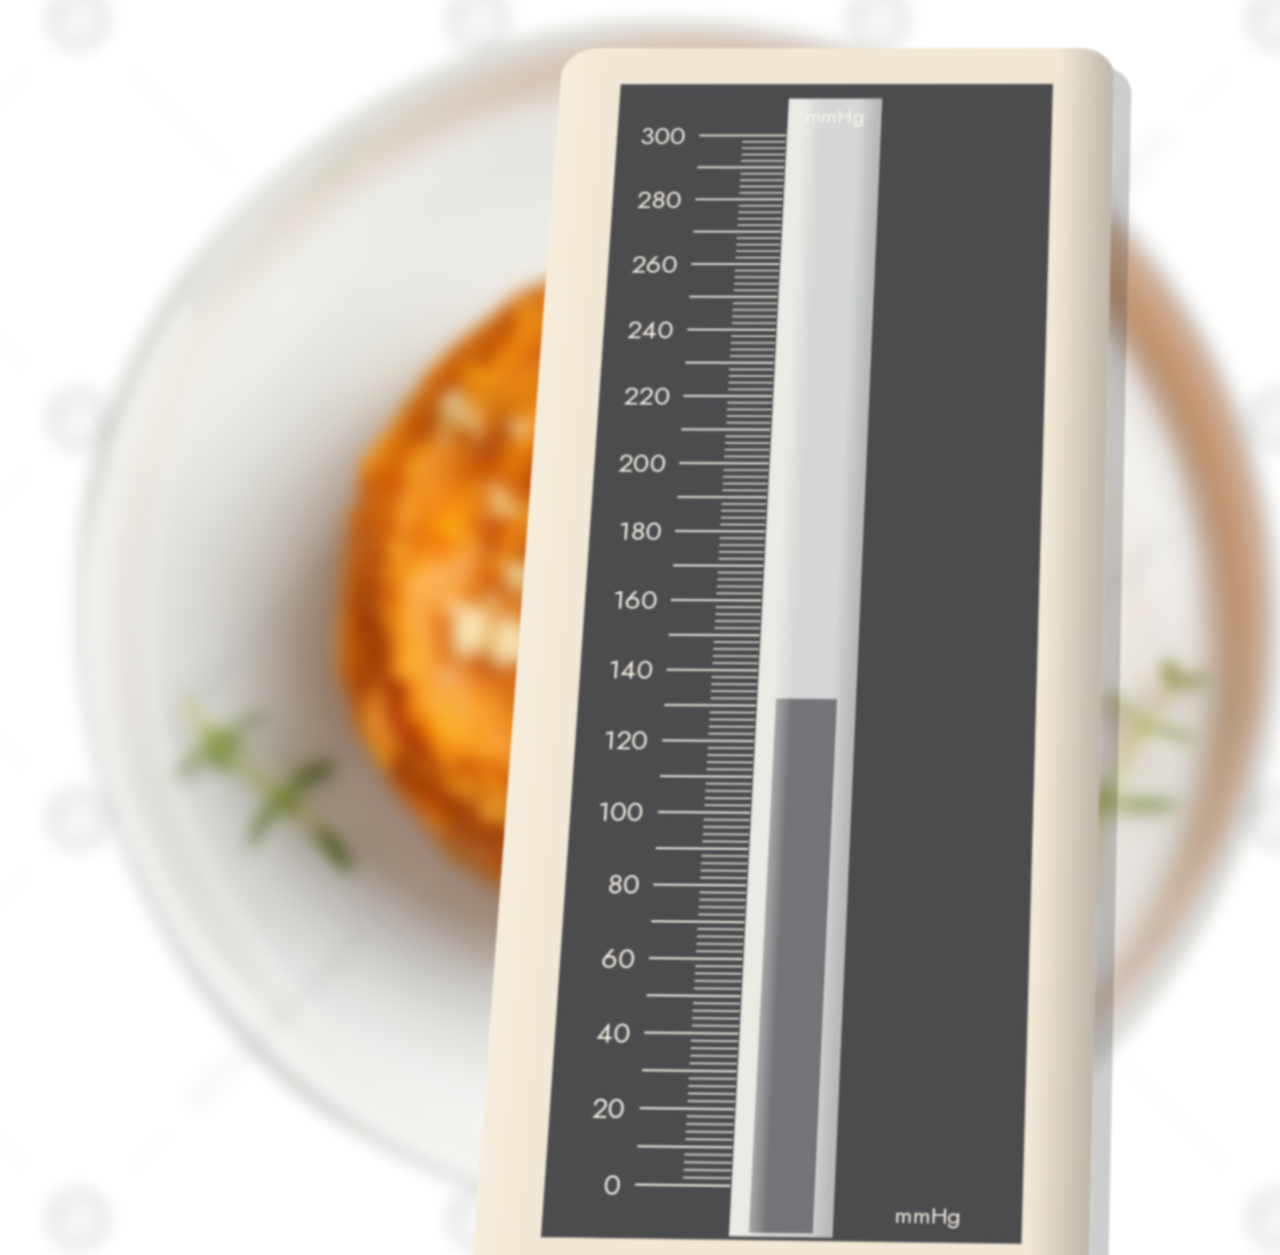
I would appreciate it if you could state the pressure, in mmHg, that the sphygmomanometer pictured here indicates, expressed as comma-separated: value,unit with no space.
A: 132,mmHg
